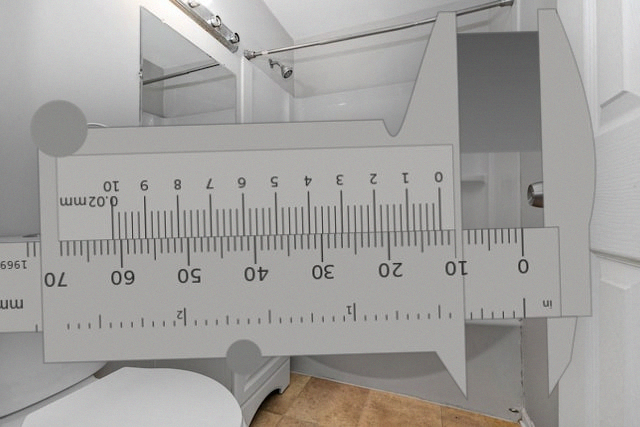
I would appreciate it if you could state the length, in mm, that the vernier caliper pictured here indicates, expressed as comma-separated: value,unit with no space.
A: 12.2,mm
